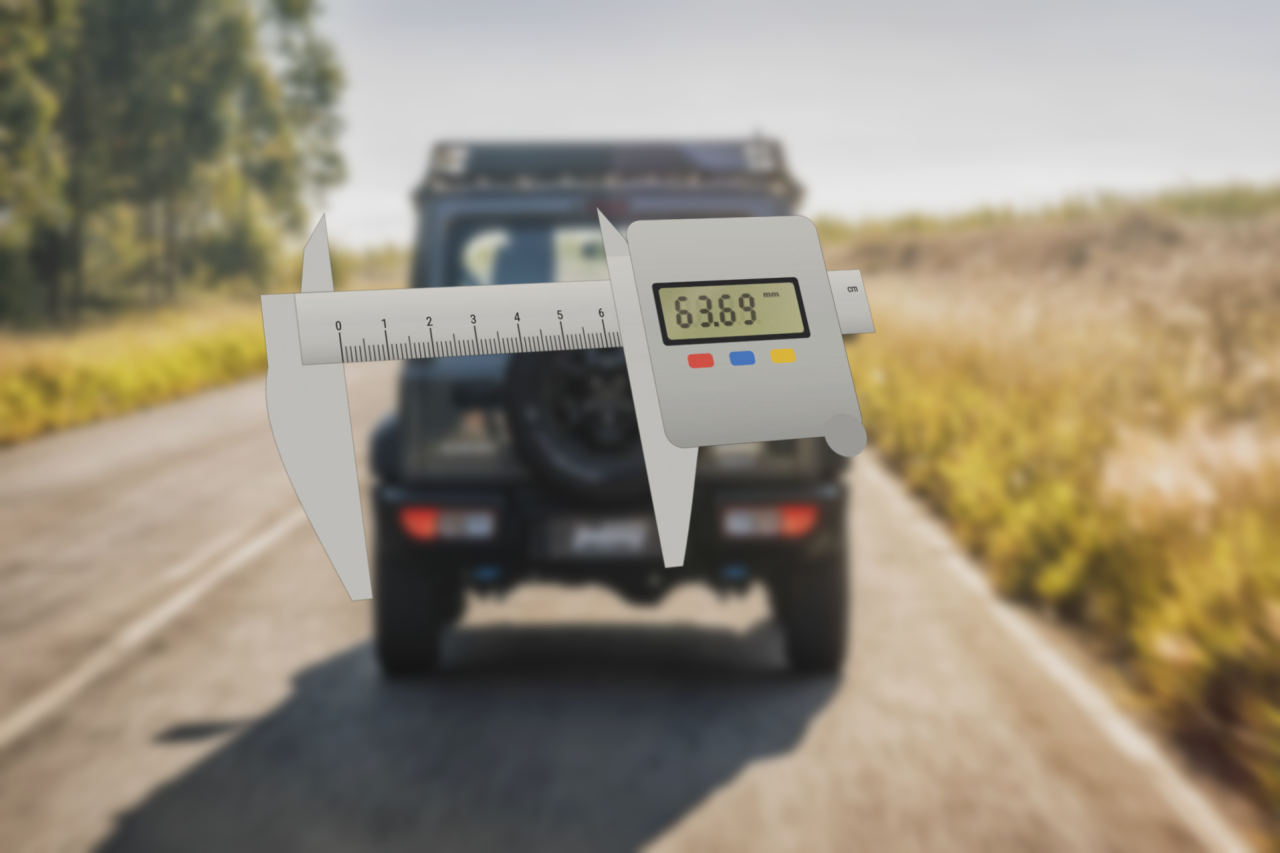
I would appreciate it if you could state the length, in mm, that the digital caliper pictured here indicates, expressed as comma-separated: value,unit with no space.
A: 63.69,mm
